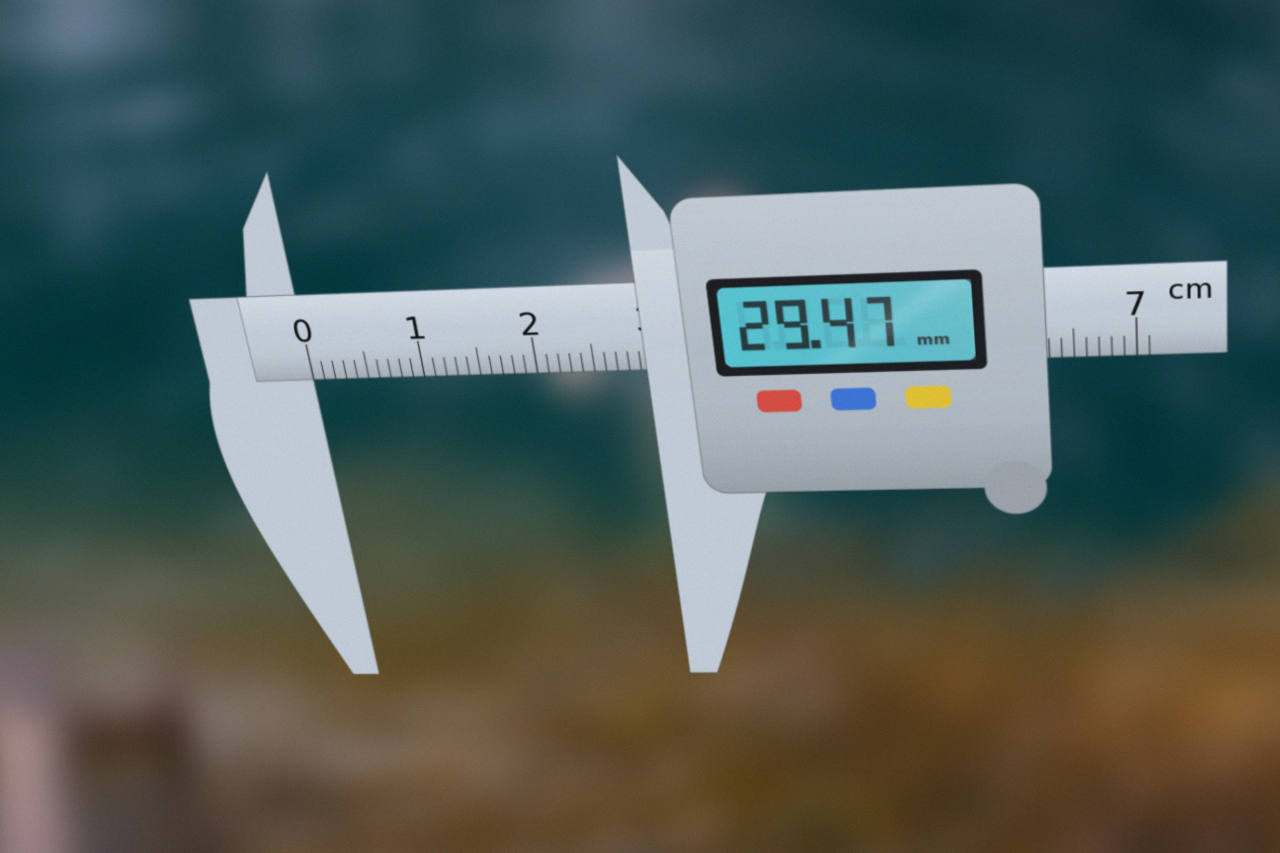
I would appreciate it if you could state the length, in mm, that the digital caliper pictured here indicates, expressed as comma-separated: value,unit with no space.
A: 29.47,mm
